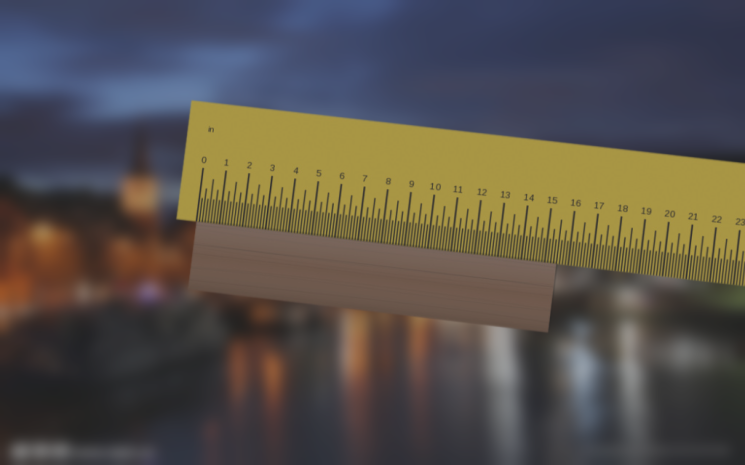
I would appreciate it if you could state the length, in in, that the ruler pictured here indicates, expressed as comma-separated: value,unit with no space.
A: 15.5,in
